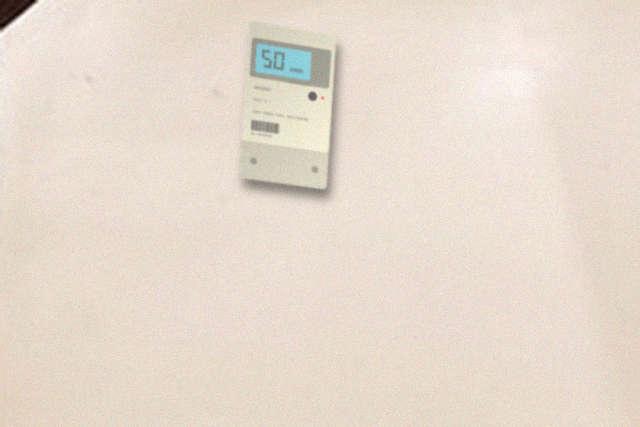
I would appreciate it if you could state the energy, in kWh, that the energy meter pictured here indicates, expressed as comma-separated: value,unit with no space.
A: 50,kWh
